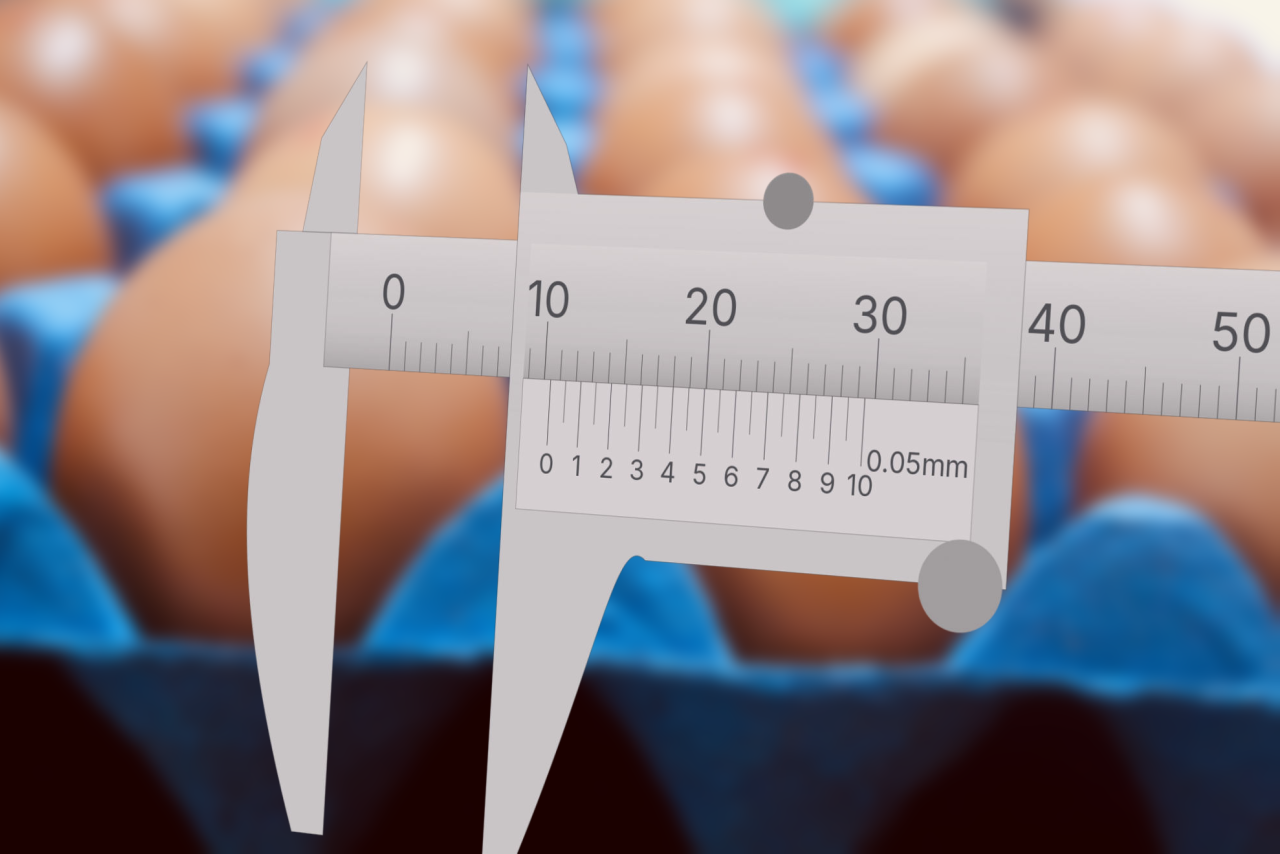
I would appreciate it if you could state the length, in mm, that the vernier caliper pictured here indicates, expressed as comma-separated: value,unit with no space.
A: 10.4,mm
